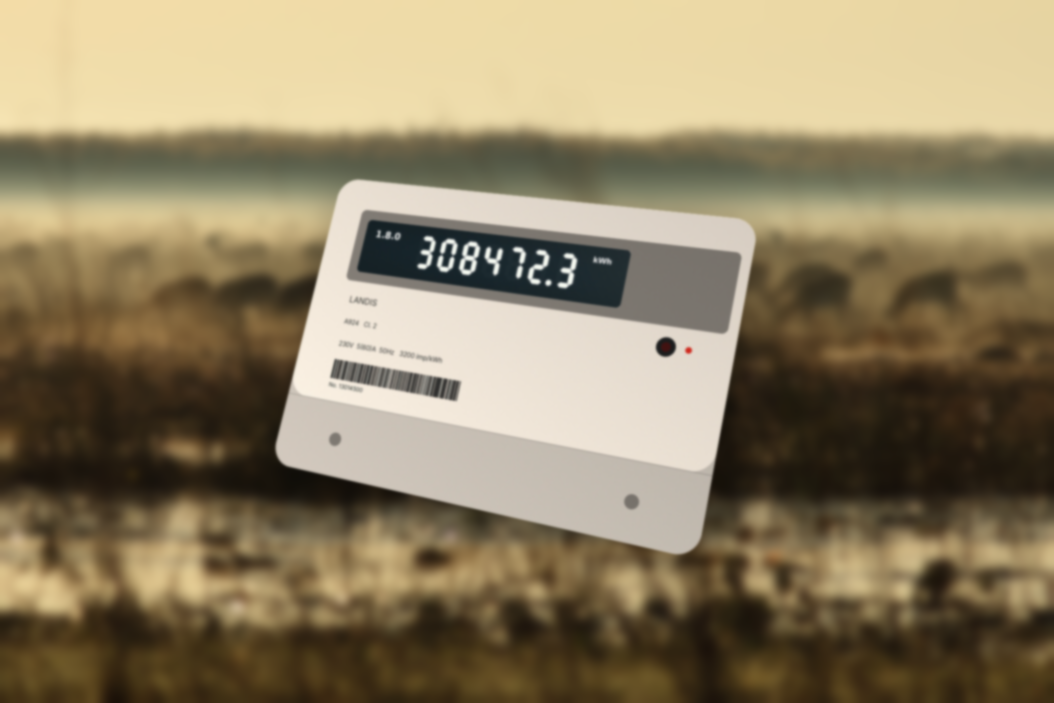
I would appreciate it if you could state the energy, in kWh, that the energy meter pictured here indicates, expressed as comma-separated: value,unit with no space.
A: 308472.3,kWh
